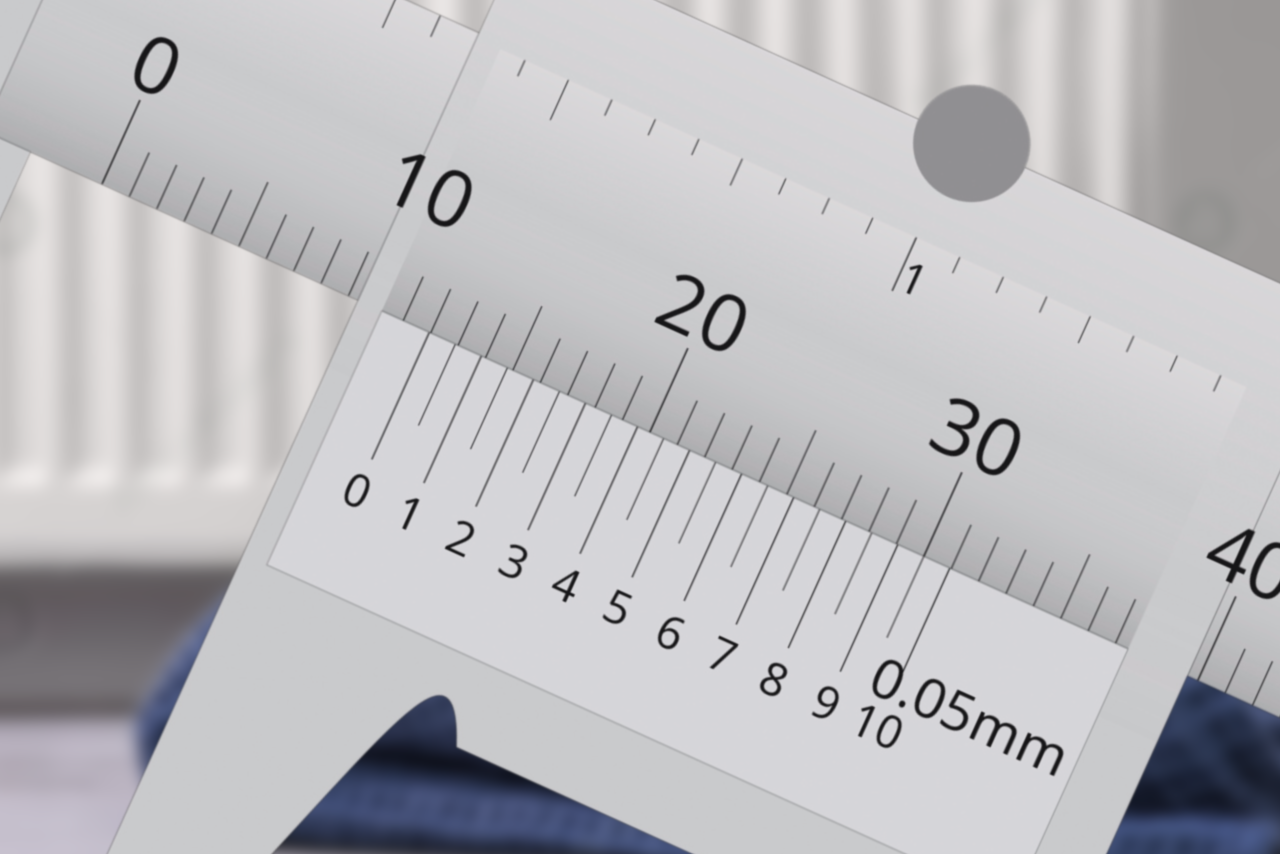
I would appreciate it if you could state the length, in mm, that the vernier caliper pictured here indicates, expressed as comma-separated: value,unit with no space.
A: 11.95,mm
